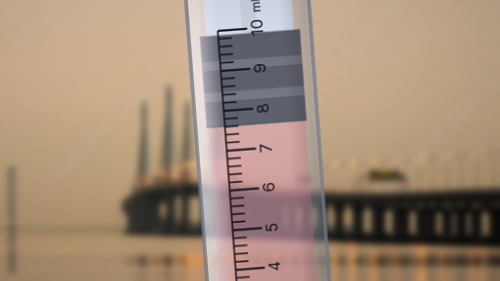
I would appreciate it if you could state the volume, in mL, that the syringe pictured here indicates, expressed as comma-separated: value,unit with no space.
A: 7.6,mL
